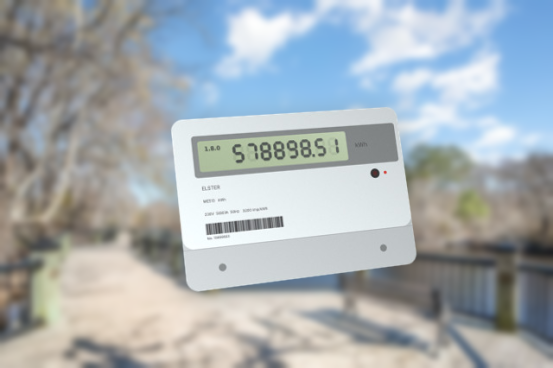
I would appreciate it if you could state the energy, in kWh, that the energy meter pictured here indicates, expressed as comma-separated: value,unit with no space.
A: 578898.51,kWh
